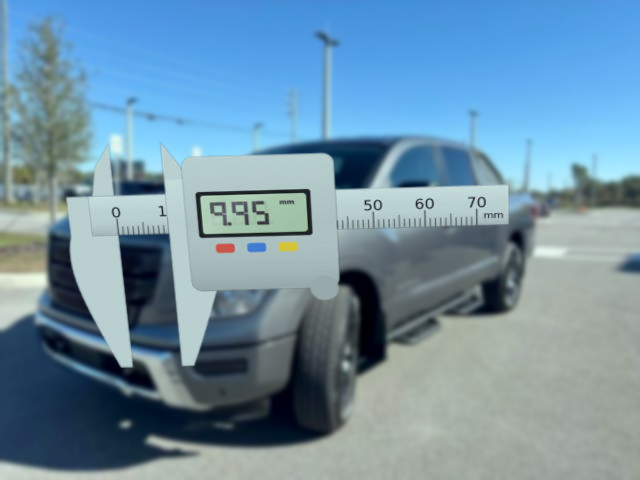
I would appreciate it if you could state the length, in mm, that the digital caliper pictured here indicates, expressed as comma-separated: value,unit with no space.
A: 9.95,mm
